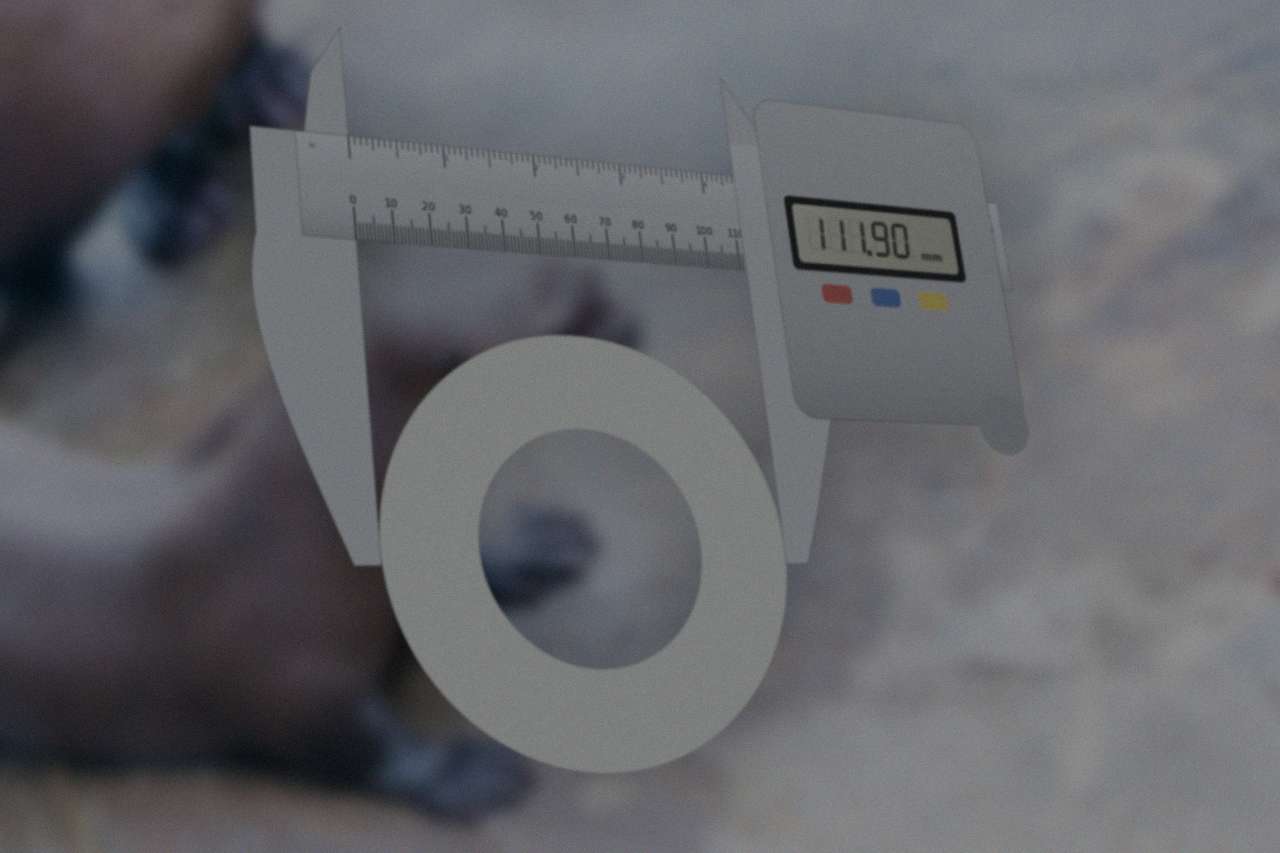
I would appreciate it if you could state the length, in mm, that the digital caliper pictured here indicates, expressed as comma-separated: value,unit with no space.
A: 111.90,mm
